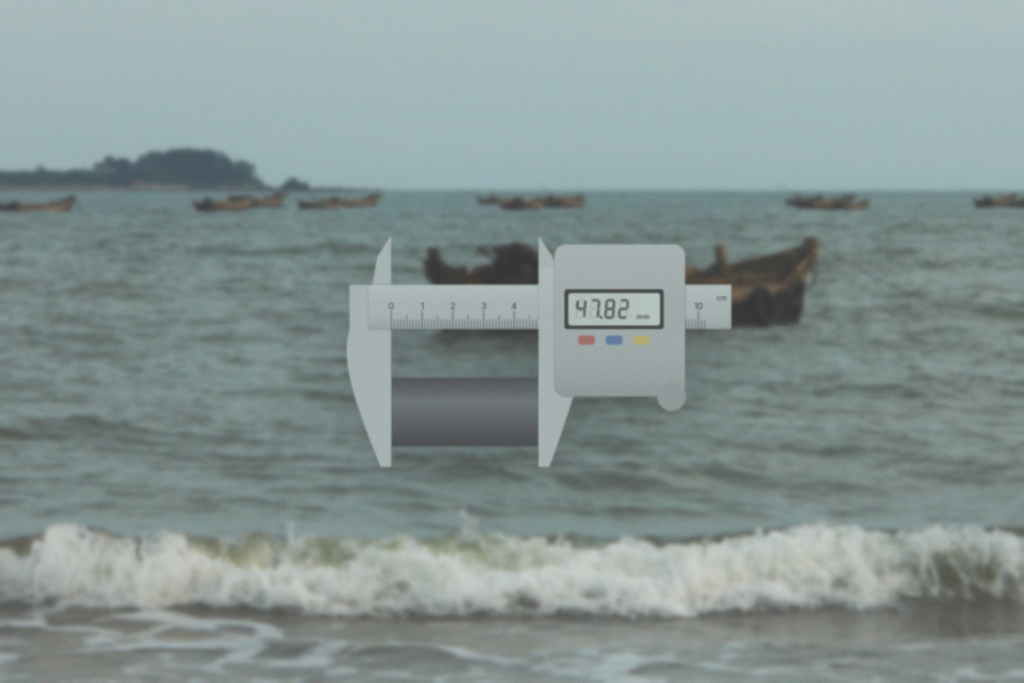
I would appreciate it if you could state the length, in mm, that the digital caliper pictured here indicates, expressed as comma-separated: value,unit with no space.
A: 47.82,mm
